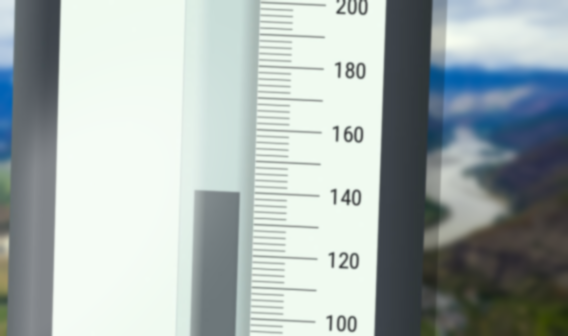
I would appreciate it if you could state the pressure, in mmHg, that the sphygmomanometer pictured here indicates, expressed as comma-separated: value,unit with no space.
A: 140,mmHg
